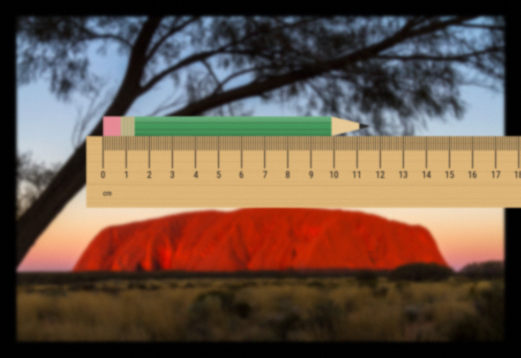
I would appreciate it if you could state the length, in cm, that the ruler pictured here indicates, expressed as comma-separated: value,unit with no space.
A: 11.5,cm
